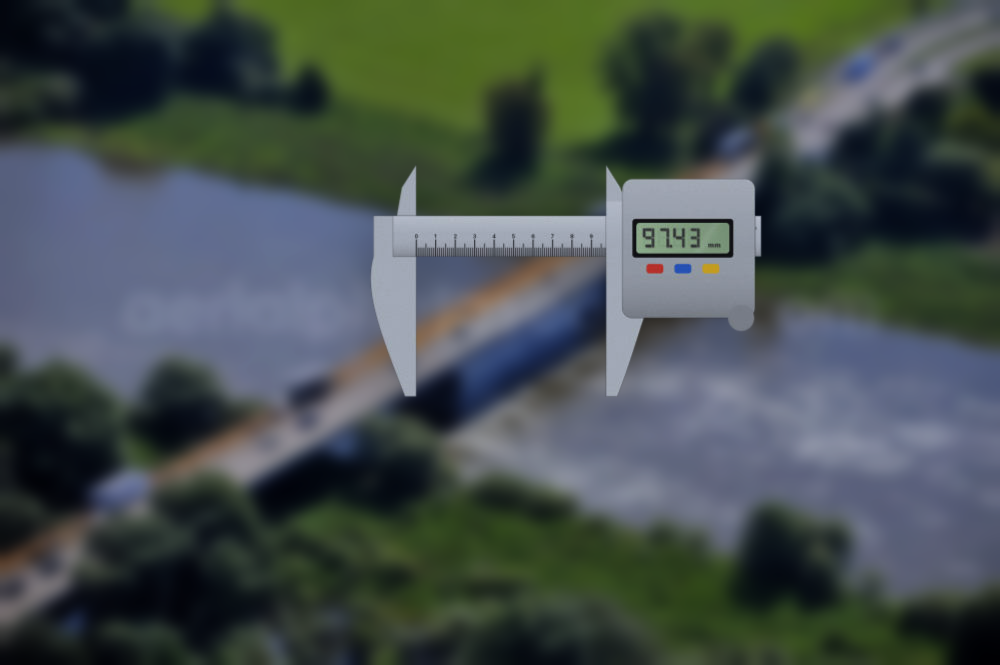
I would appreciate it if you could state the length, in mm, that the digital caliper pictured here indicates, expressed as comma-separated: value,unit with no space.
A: 97.43,mm
